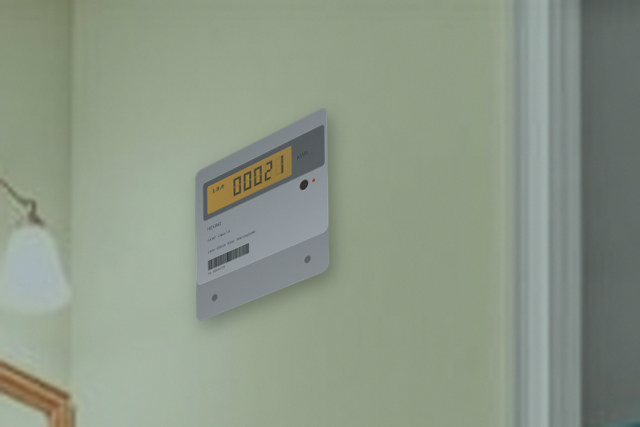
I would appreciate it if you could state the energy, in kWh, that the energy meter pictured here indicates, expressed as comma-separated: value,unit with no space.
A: 21,kWh
